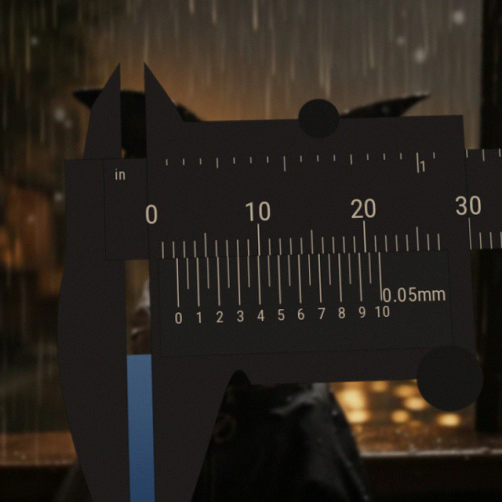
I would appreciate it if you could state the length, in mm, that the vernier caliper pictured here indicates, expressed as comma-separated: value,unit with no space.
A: 2.3,mm
